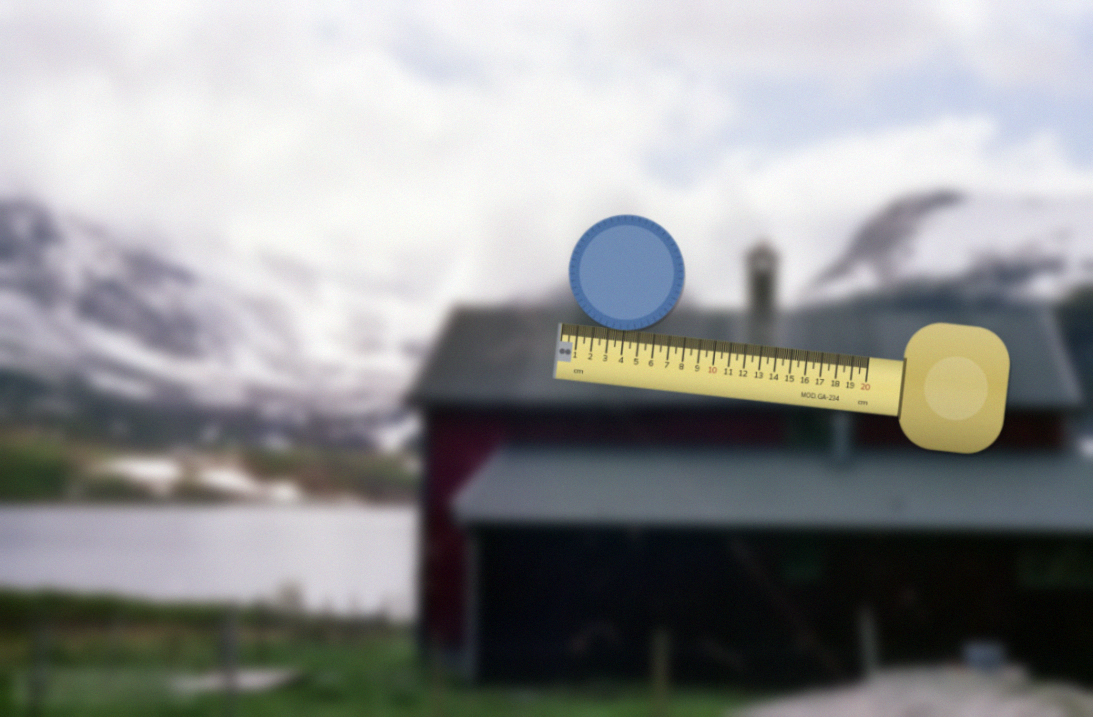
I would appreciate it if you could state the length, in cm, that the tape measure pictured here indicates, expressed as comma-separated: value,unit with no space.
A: 7.5,cm
